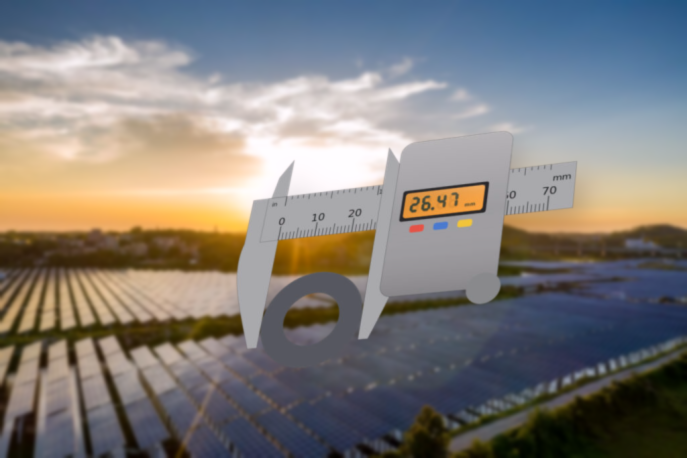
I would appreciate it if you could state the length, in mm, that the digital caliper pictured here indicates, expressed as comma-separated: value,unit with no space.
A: 26.47,mm
